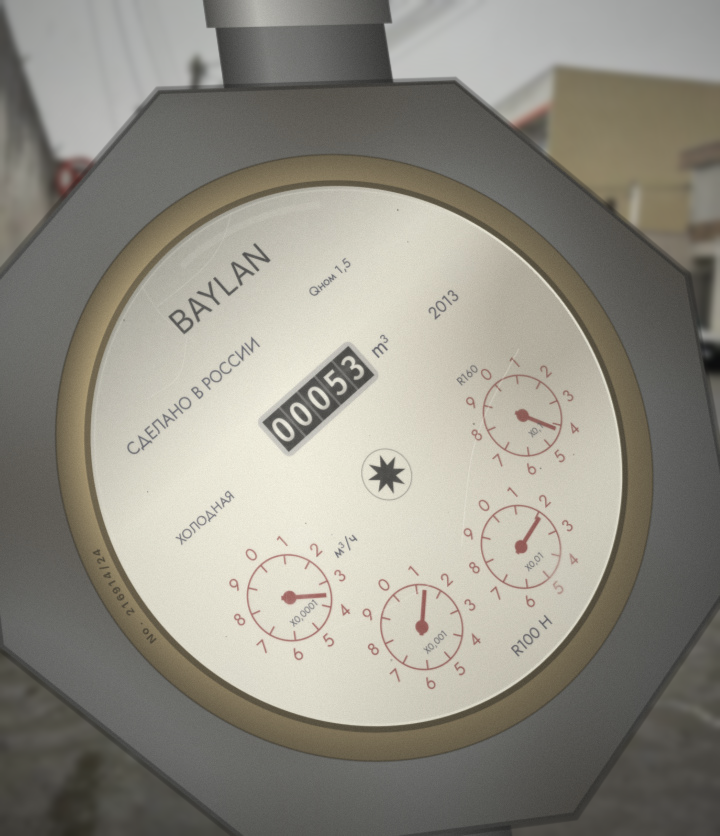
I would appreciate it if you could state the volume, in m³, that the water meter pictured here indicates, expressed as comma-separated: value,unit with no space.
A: 53.4213,m³
